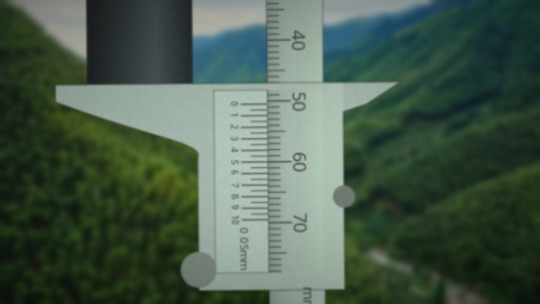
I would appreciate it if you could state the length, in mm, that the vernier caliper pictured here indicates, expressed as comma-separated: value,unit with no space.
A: 50.5,mm
